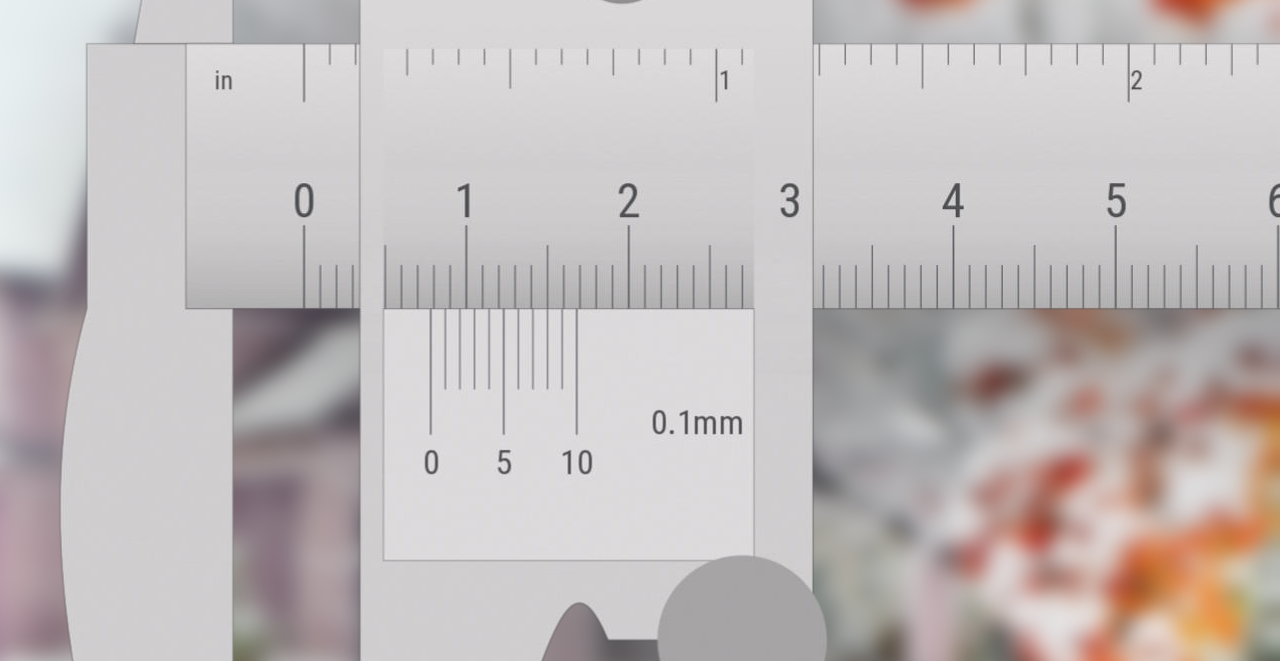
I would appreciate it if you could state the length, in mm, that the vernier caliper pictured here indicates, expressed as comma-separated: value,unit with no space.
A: 7.8,mm
